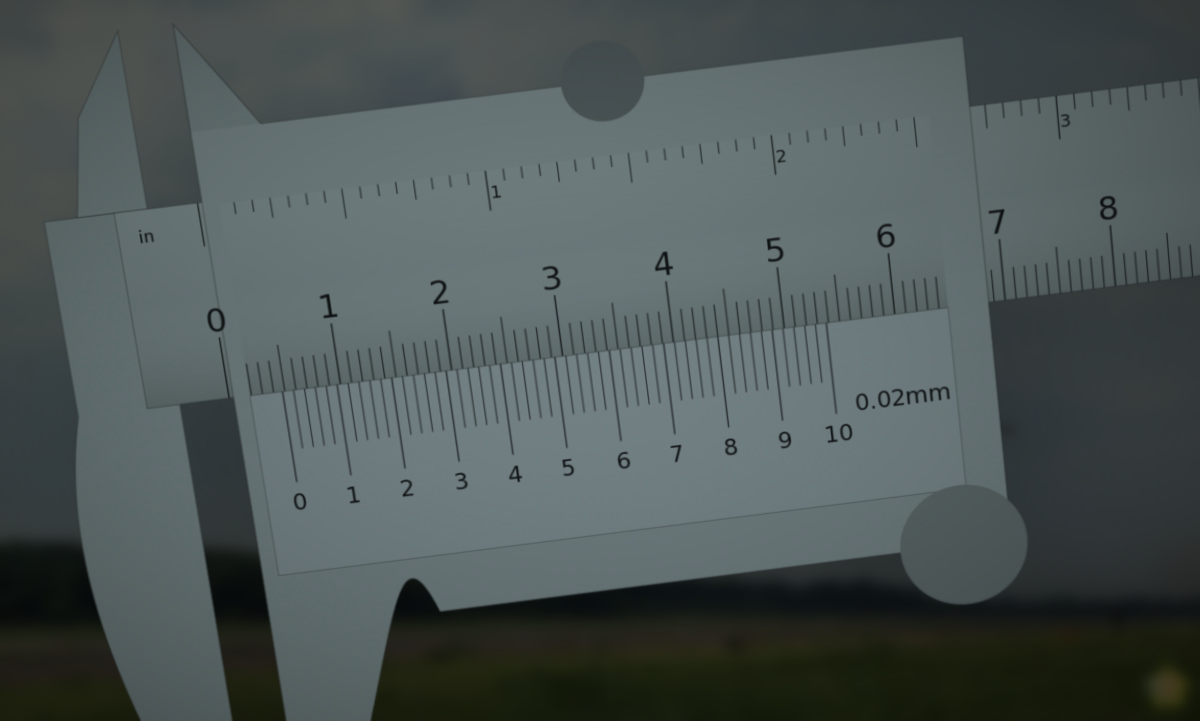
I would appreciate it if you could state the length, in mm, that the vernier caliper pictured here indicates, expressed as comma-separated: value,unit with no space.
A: 4.8,mm
